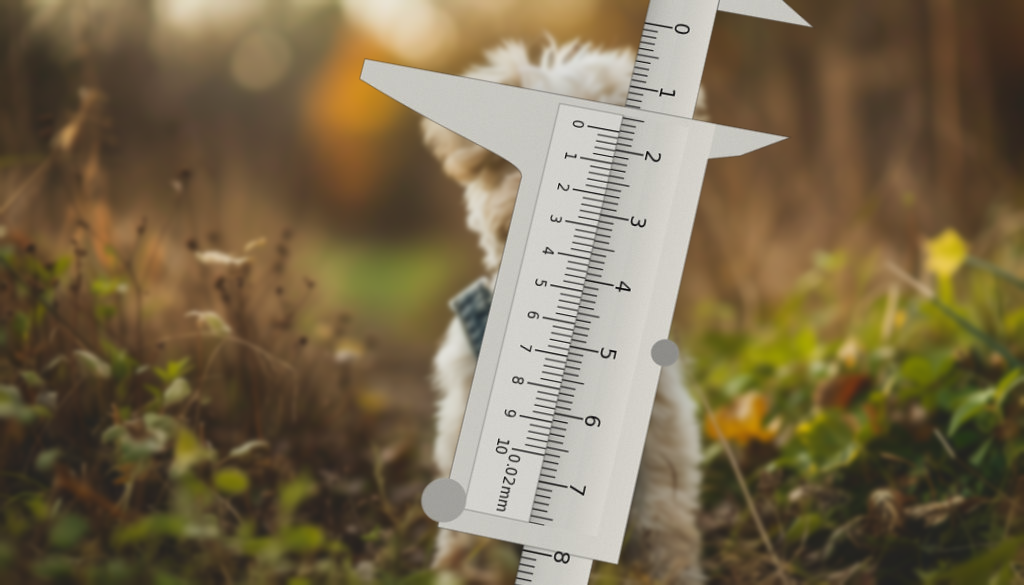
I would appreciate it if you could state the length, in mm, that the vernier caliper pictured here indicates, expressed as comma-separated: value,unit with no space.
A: 17.2,mm
